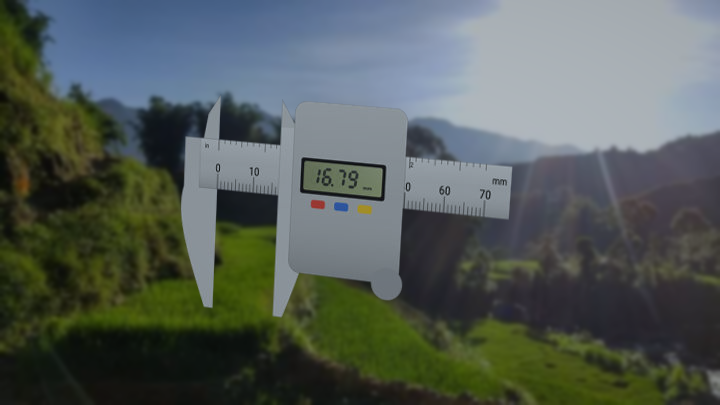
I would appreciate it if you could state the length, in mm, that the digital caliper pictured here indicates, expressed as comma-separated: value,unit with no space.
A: 16.79,mm
